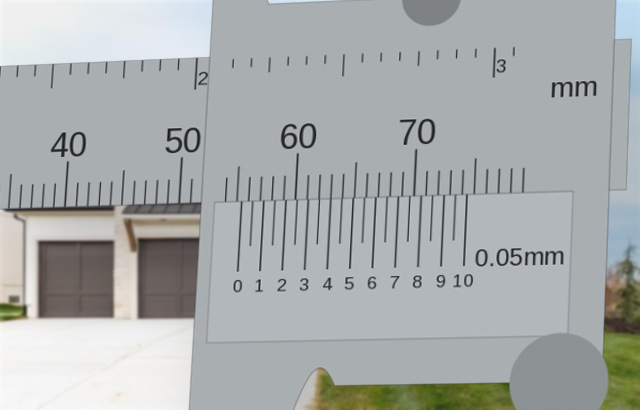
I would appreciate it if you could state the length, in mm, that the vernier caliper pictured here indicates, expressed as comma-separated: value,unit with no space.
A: 55.4,mm
